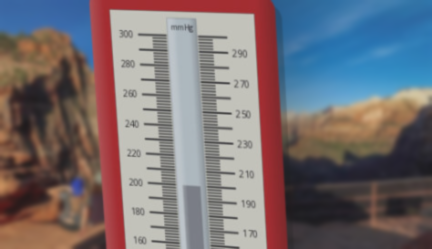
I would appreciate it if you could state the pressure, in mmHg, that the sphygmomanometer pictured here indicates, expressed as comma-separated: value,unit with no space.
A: 200,mmHg
